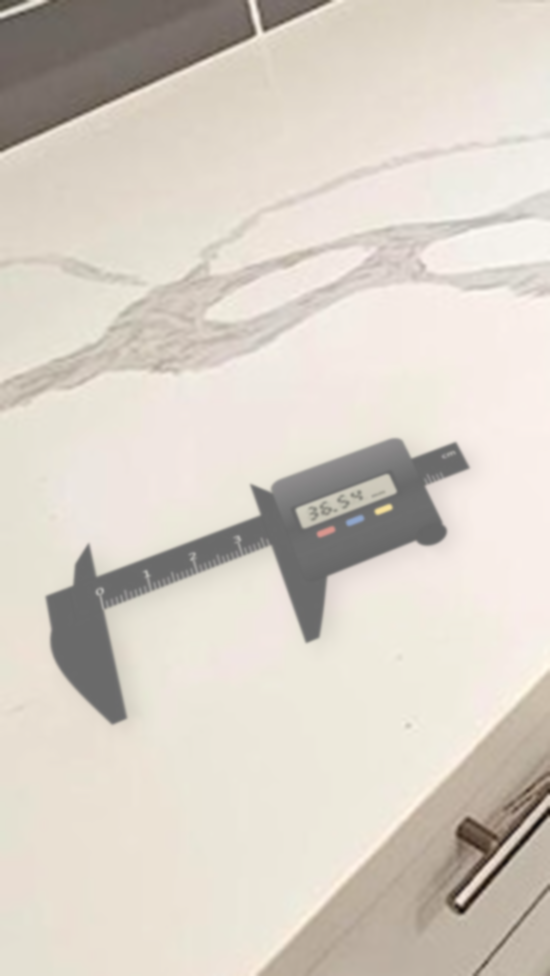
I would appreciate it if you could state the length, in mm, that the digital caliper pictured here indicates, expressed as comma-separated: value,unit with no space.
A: 36.54,mm
